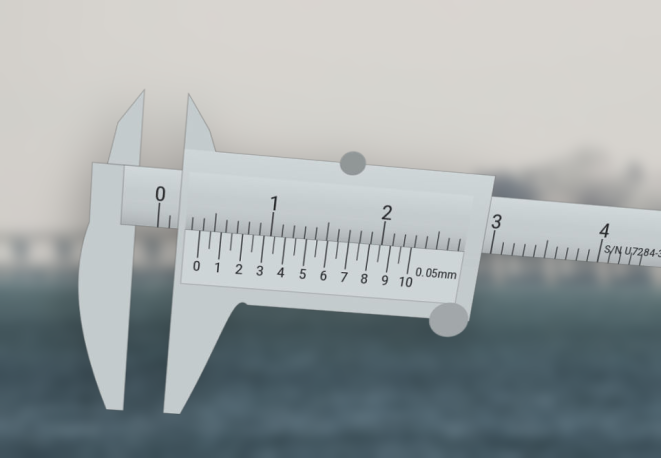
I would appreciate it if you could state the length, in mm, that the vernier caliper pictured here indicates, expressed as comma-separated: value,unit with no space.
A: 3.7,mm
